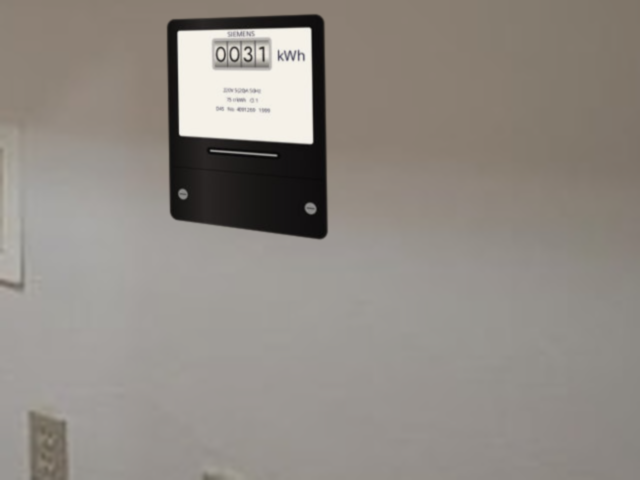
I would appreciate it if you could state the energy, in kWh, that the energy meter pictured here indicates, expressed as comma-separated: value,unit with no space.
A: 31,kWh
